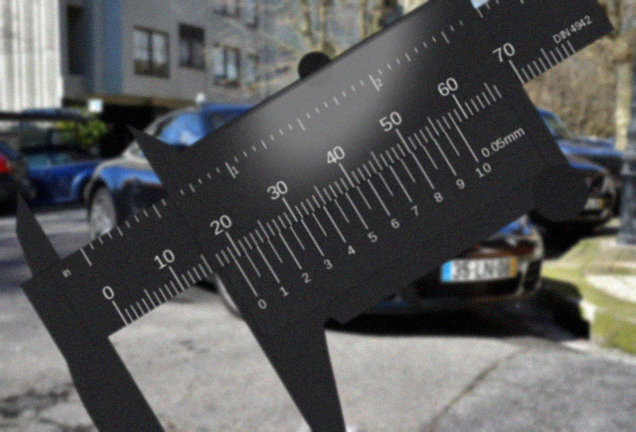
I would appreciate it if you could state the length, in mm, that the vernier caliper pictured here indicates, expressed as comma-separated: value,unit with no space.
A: 19.0,mm
